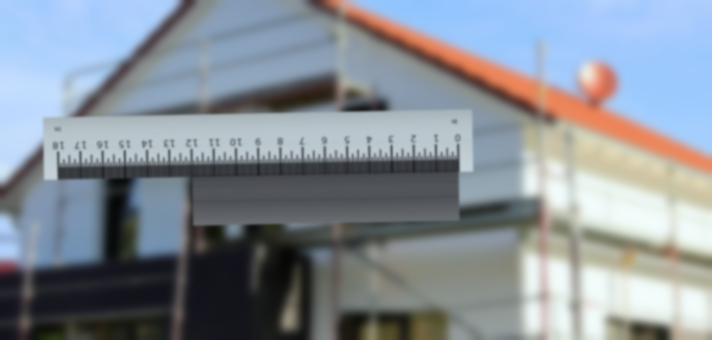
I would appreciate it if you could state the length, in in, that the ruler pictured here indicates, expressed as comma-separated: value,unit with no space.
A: 12,in
